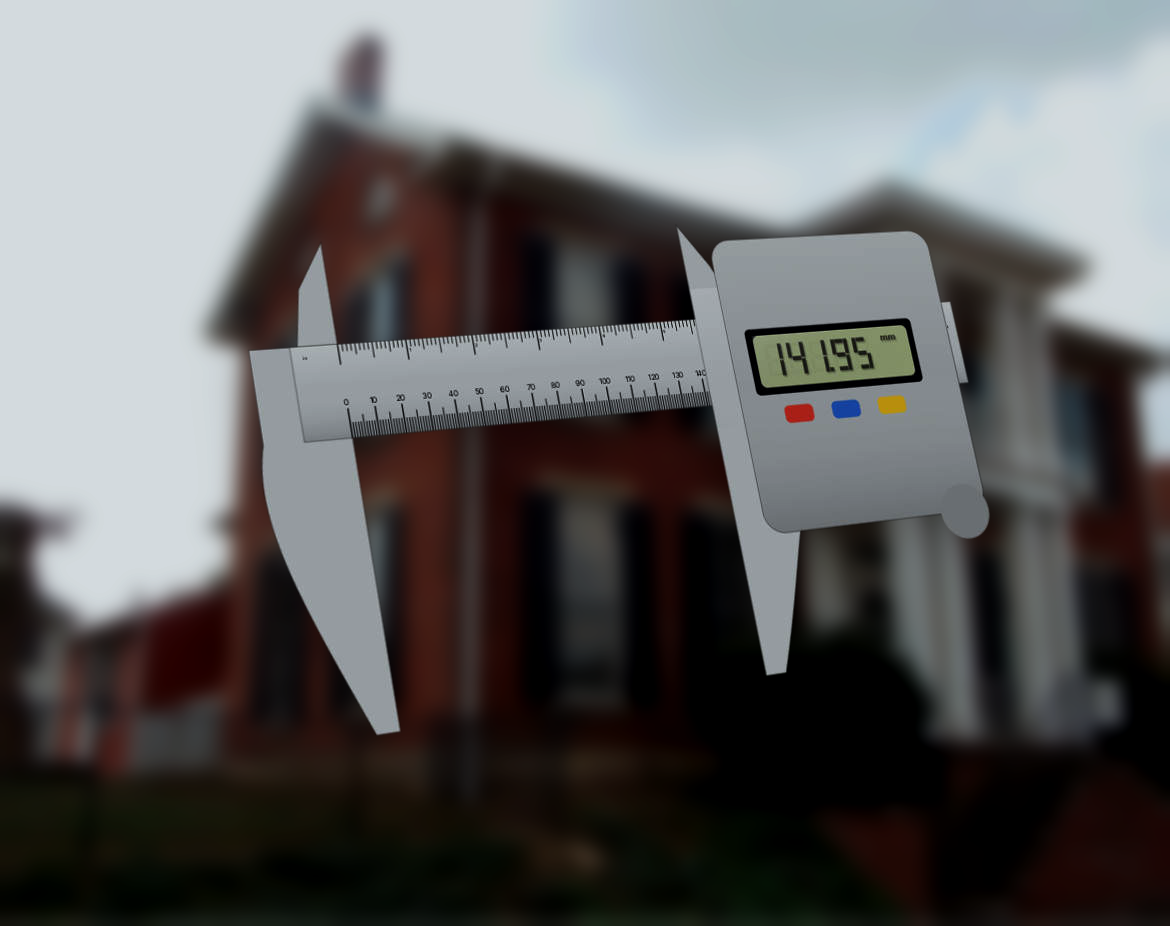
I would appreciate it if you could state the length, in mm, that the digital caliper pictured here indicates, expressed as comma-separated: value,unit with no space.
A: 141.95,mm
